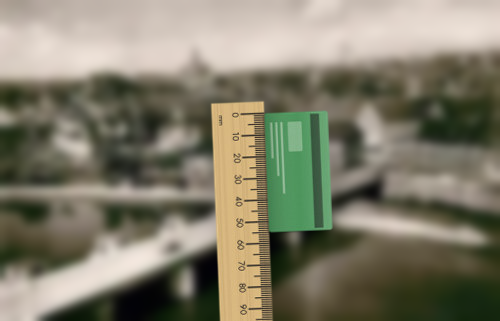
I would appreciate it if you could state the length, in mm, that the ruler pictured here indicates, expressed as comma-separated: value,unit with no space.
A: 55,mm
